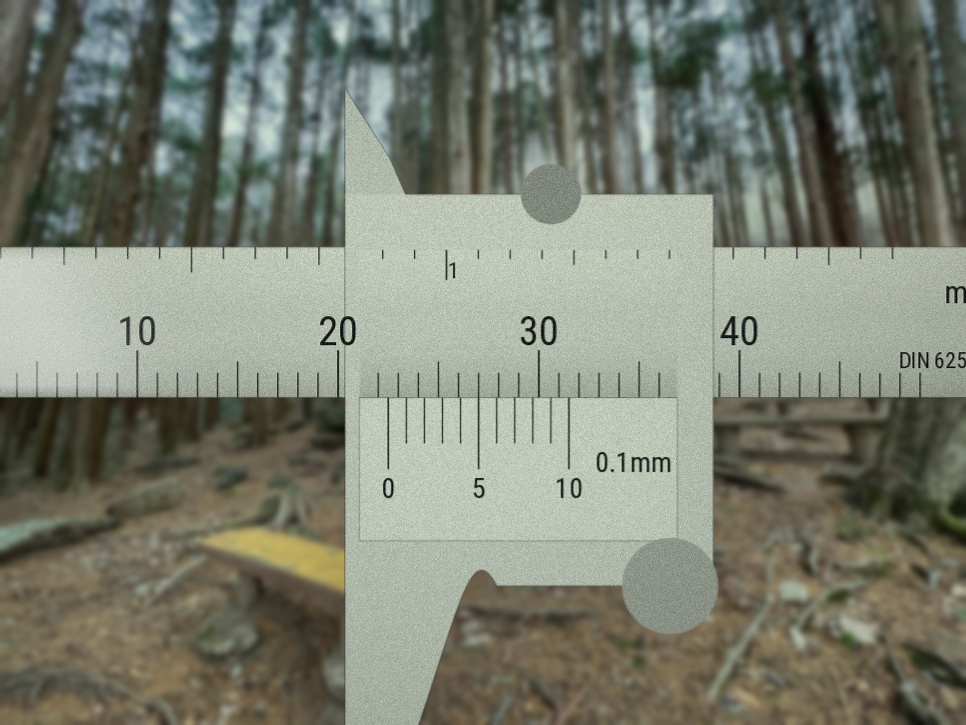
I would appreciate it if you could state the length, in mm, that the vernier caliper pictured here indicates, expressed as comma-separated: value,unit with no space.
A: 22.5,mm
